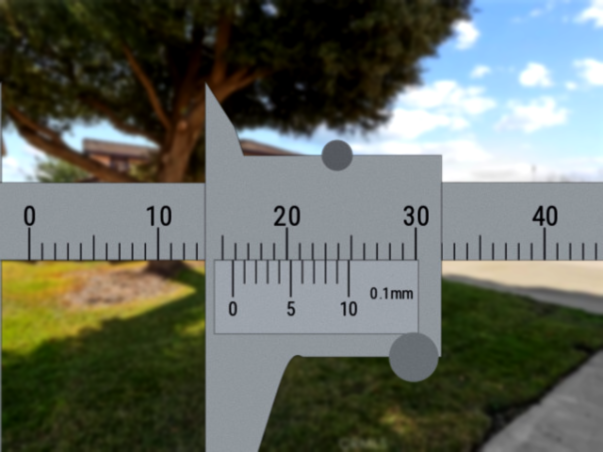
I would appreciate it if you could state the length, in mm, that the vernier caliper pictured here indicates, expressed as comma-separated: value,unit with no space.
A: 15.8,mm
